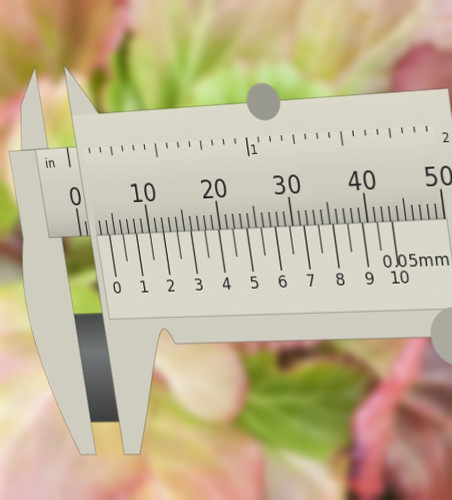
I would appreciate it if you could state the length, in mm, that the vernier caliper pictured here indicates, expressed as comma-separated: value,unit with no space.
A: 4.2,mm
